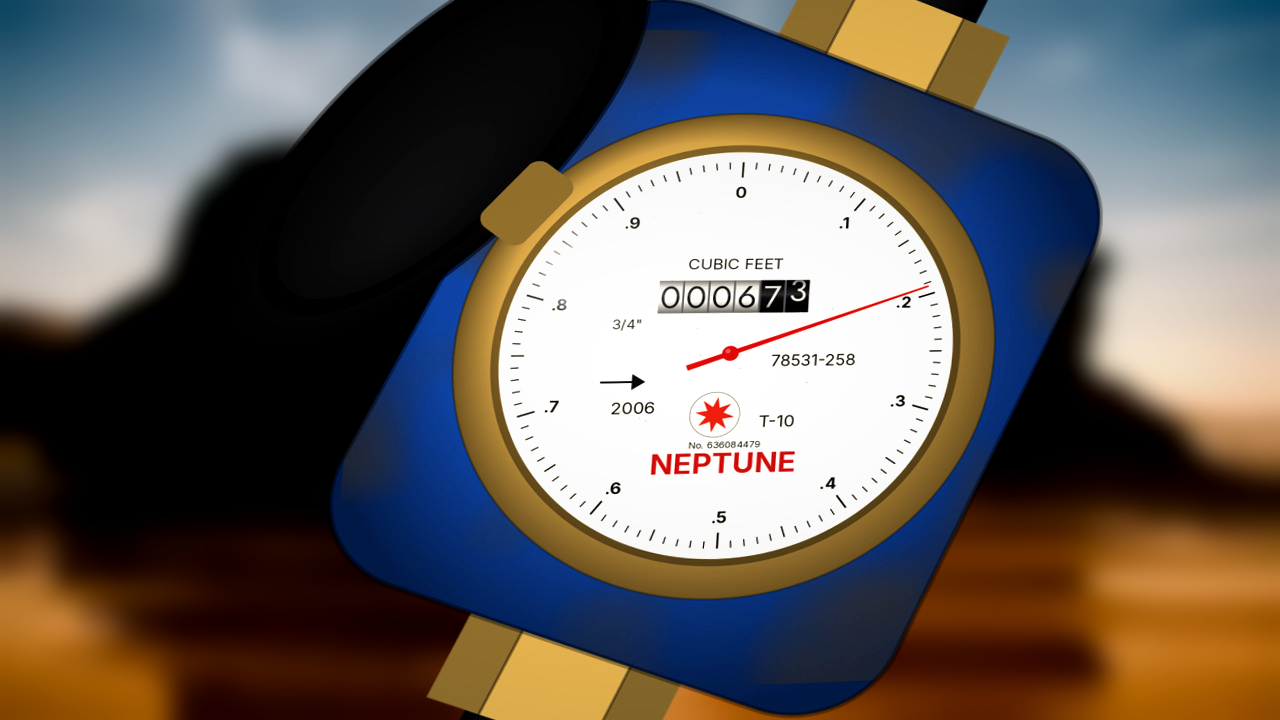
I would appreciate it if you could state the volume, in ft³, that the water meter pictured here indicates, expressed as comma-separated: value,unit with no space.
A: 673.19,ft³
